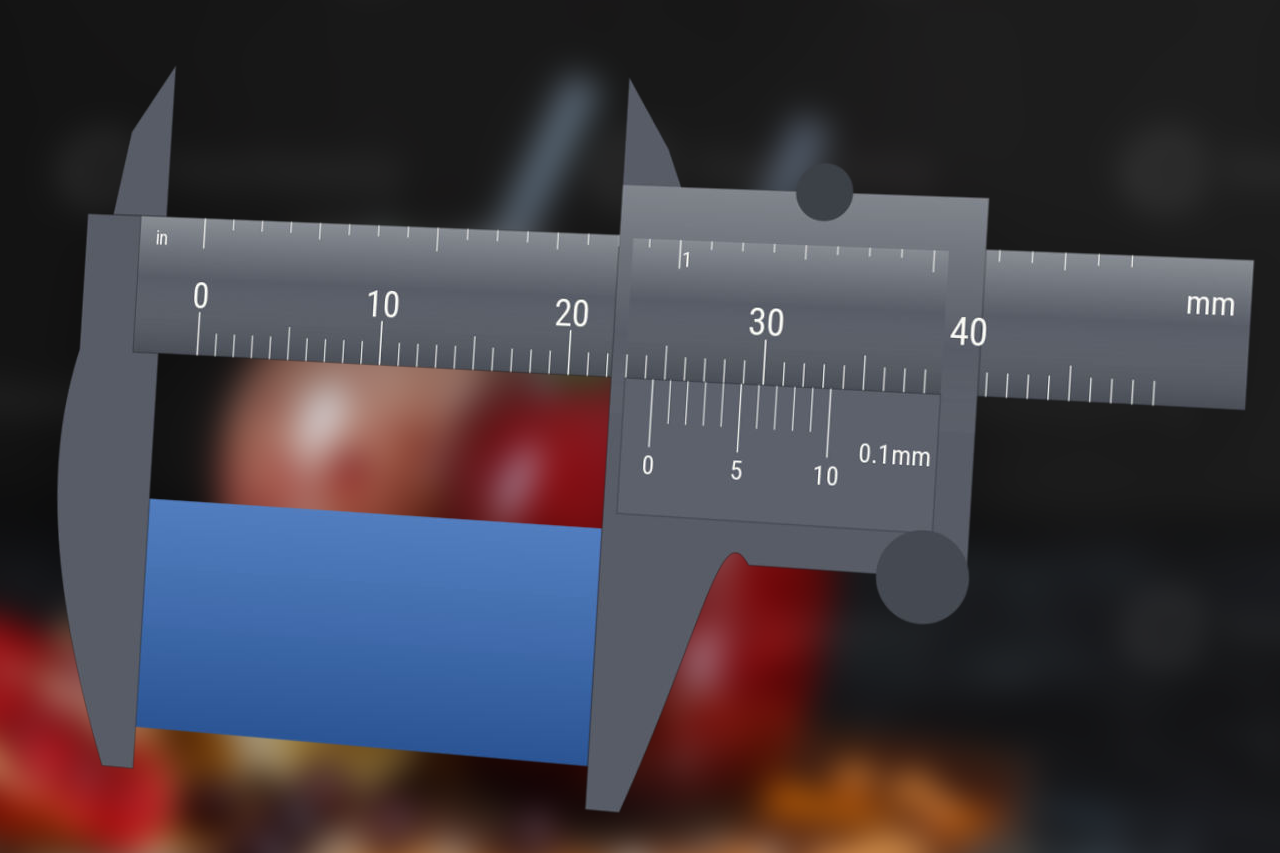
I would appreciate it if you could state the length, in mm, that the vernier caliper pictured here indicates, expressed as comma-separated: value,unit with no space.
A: 24.4,mm
